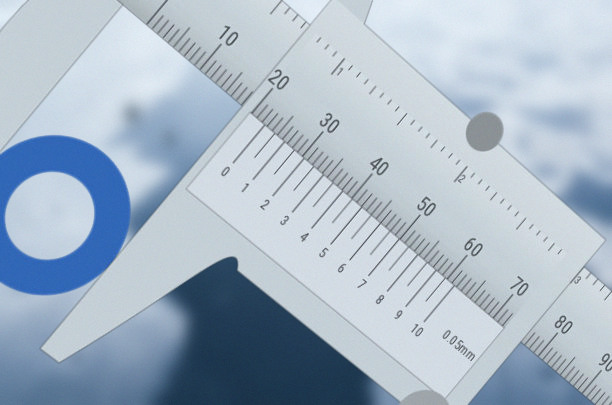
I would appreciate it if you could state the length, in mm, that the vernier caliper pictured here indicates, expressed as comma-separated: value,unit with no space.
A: 22.6,mm
